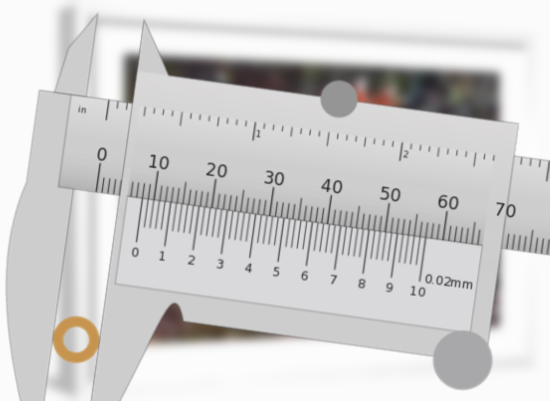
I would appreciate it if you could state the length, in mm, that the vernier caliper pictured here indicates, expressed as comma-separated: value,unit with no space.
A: 8.0,mm
